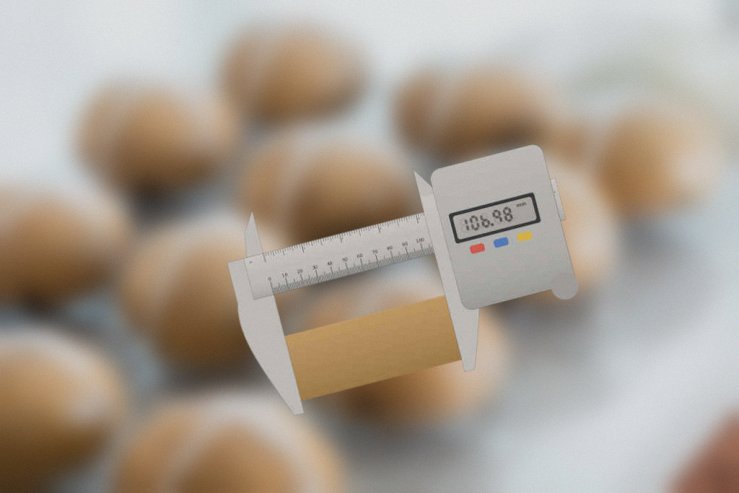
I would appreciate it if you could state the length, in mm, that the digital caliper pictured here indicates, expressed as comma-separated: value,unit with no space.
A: 106.98,mm
